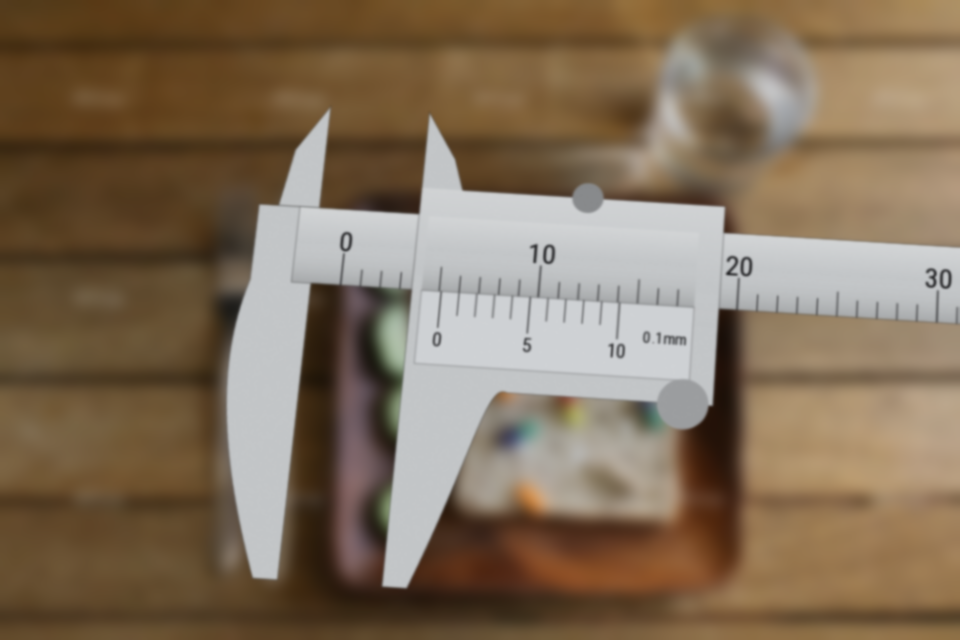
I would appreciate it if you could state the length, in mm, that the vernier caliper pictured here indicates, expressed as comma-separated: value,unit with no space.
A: 5.1,mm
